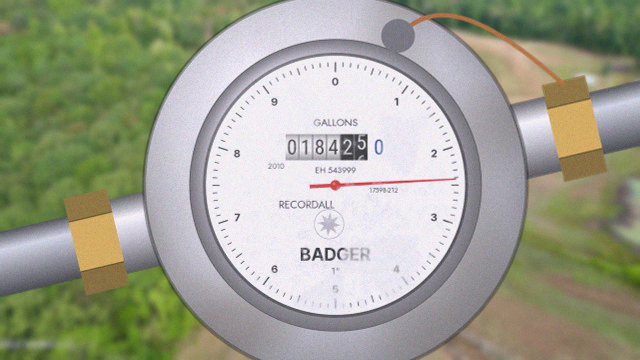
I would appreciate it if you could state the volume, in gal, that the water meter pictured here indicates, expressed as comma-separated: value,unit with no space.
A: 184252.4,gal
